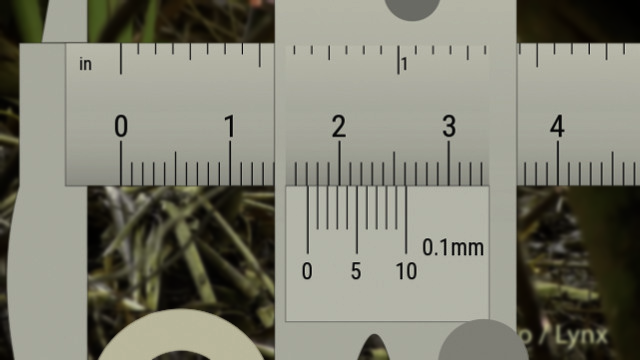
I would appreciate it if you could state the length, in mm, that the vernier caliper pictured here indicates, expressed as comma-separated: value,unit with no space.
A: 17.1,mm
